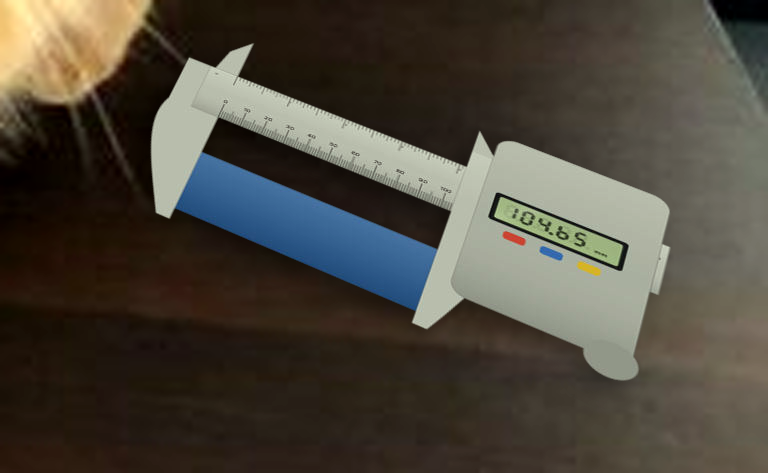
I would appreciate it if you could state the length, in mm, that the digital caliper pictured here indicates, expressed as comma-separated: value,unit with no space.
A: 104.65,mm
